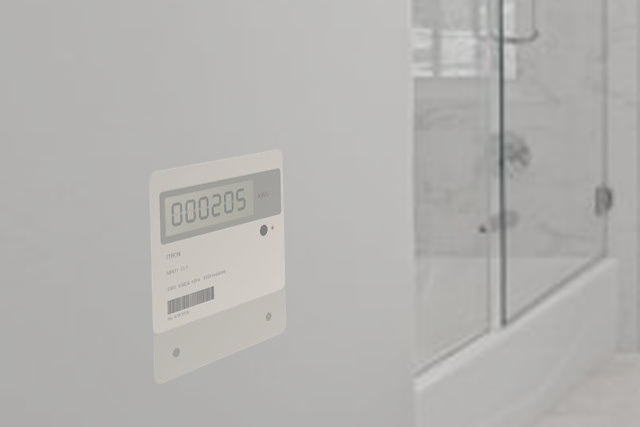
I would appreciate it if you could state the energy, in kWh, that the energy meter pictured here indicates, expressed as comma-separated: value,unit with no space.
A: 205,kWh
